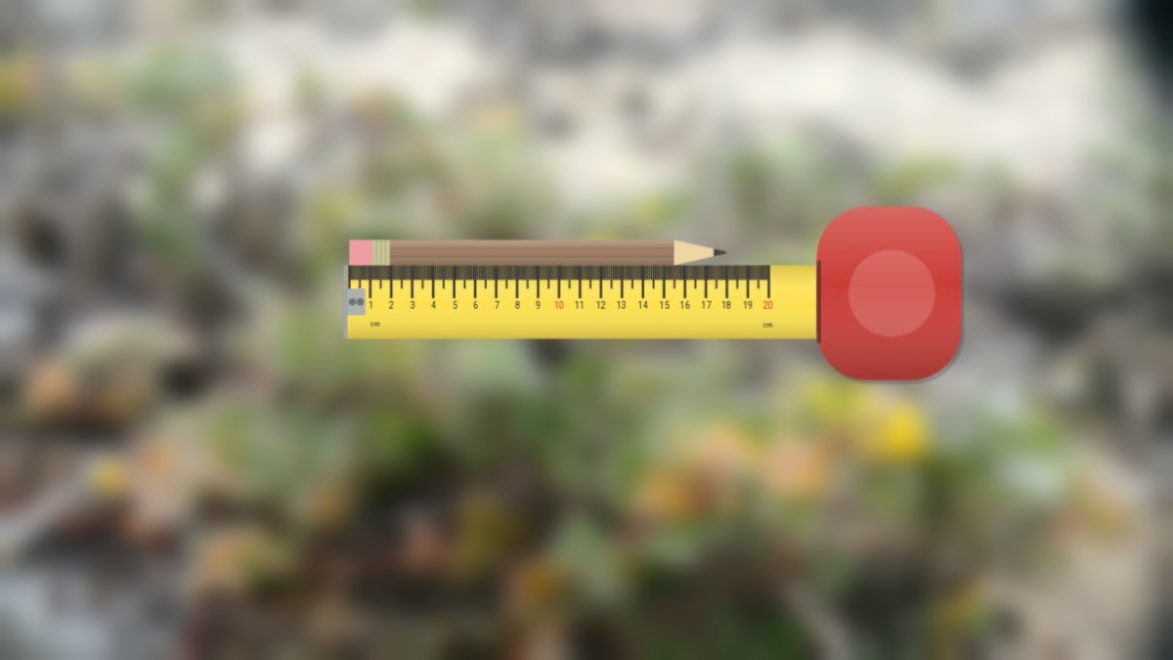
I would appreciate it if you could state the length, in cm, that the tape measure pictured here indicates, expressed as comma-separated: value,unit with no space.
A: 18,cm
